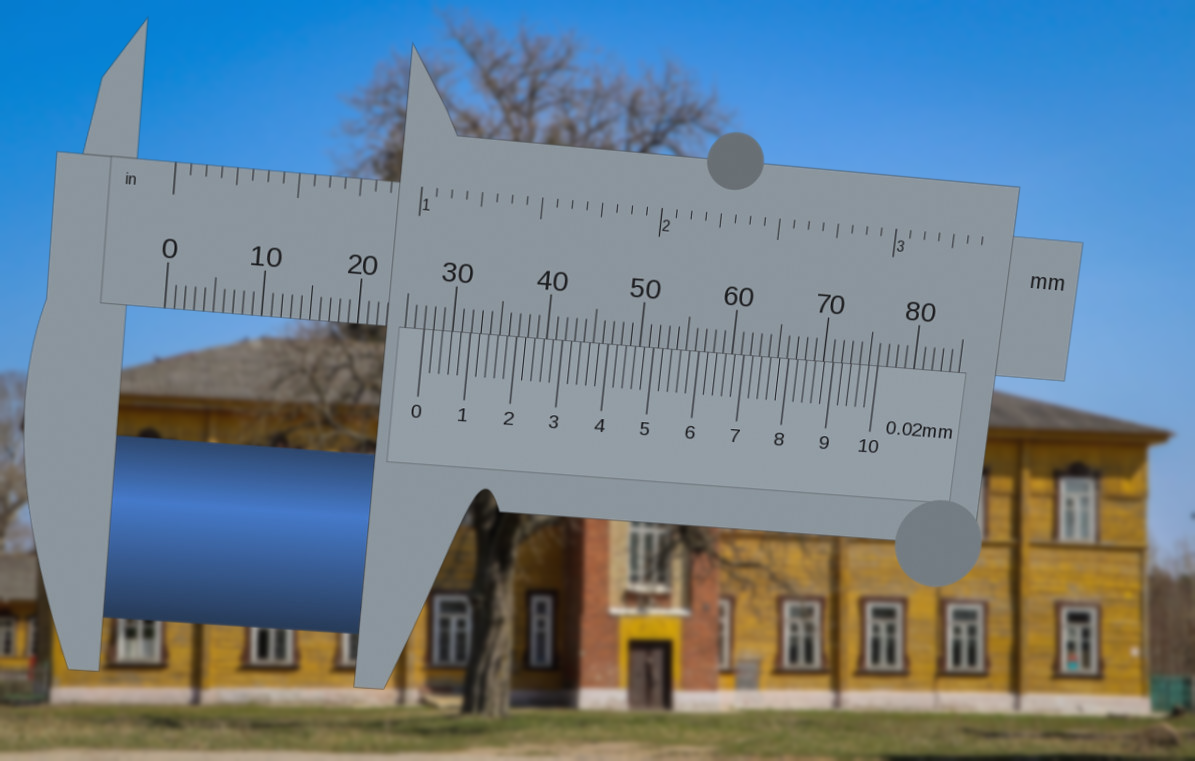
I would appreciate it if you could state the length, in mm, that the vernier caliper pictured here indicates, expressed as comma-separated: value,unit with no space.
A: 27.0,mm
